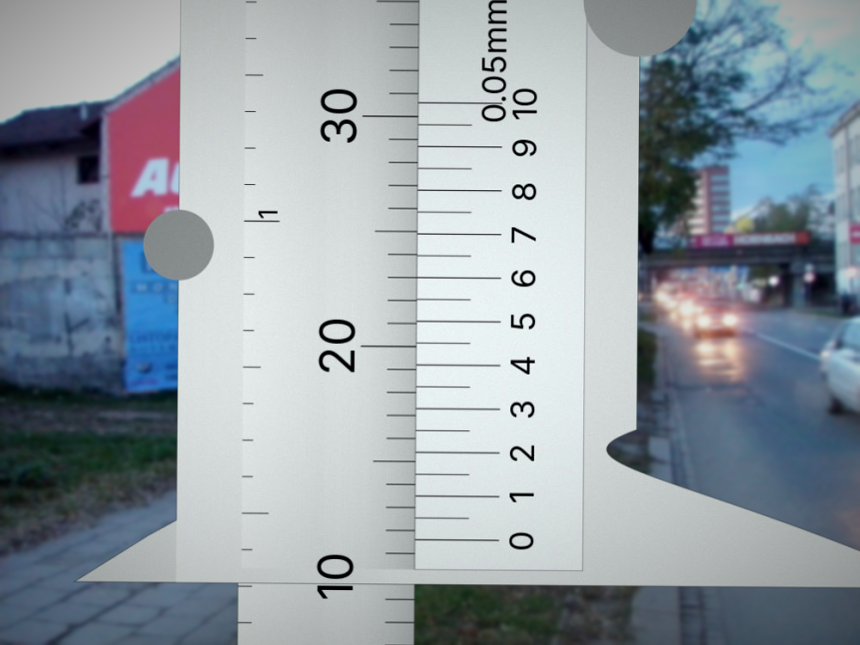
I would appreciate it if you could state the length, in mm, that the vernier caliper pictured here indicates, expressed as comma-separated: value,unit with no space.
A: 11.60,mm
